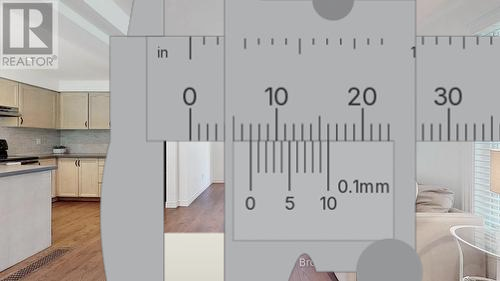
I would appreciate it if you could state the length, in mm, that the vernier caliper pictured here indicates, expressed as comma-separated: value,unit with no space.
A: 7.0,mm
